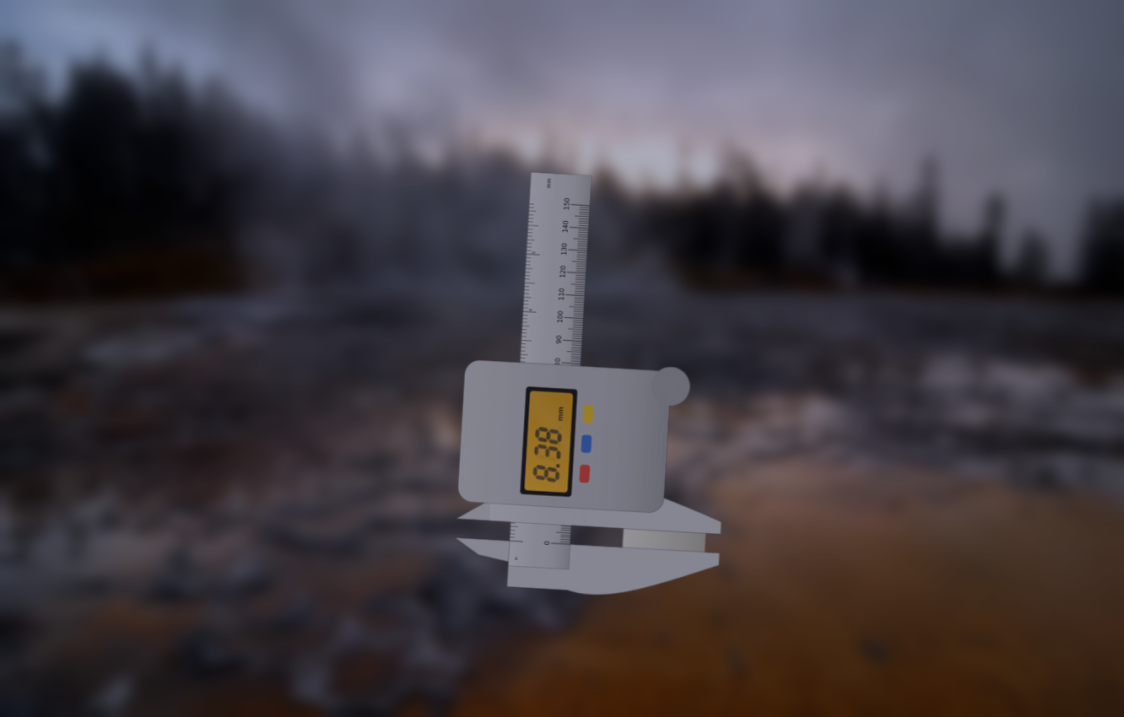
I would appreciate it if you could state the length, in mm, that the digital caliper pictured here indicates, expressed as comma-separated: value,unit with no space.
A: 8.38,mm
